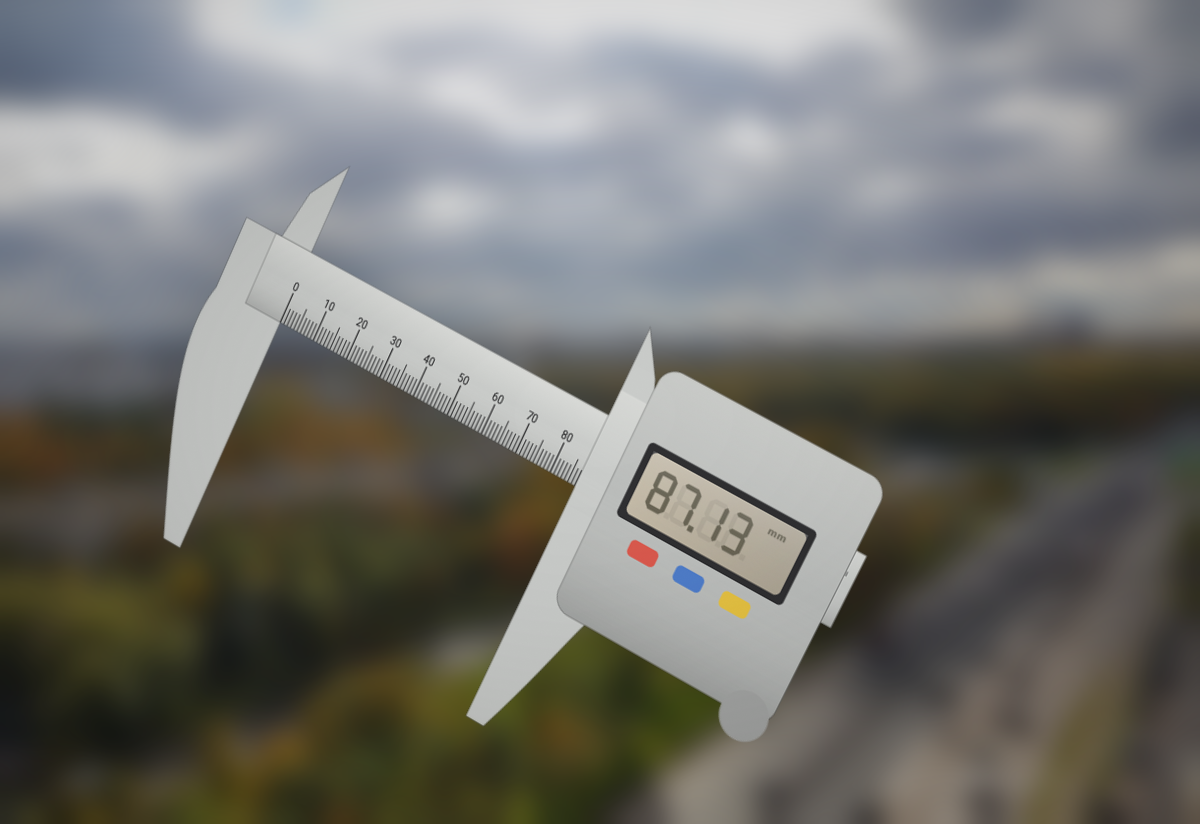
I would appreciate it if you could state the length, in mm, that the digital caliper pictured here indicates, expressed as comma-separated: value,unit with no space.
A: 87.13,mm
